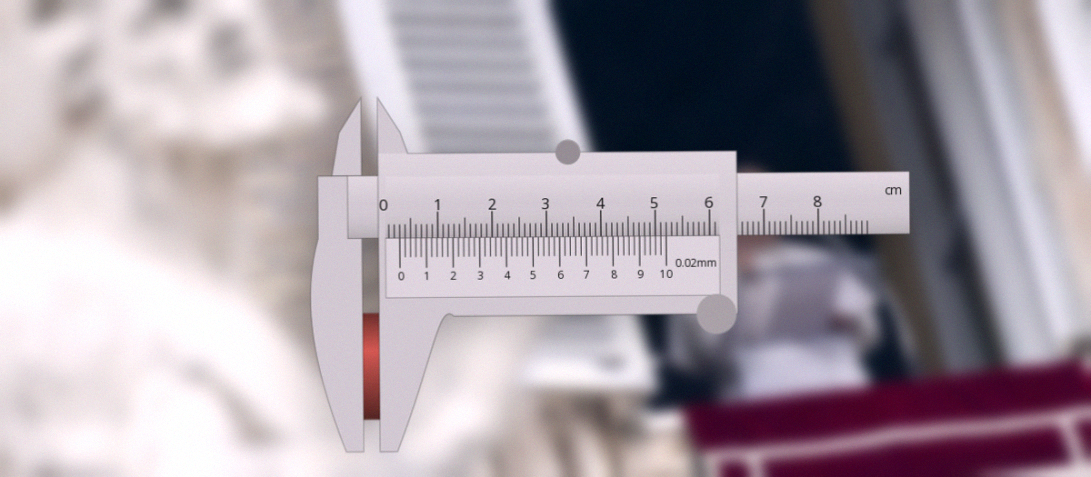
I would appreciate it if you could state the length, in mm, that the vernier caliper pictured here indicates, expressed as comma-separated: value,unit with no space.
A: 3.0,mm
